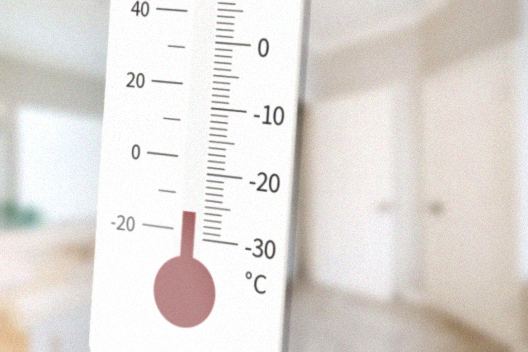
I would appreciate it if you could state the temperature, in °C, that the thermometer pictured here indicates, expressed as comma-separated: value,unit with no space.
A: -26,°C
